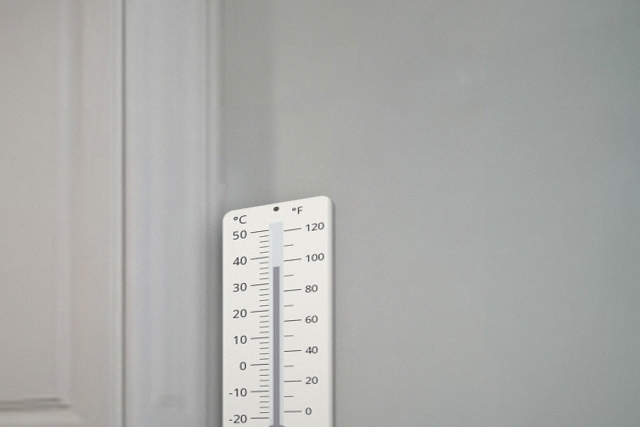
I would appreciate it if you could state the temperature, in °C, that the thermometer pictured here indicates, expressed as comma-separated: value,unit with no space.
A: 36,°C
